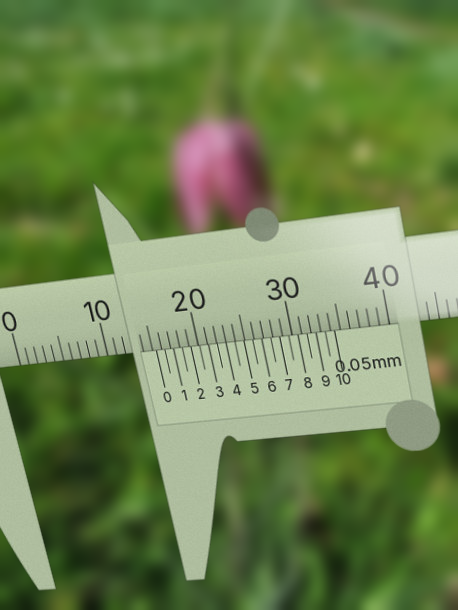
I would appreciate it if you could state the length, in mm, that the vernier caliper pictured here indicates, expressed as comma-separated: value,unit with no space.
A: 15.4,mm
